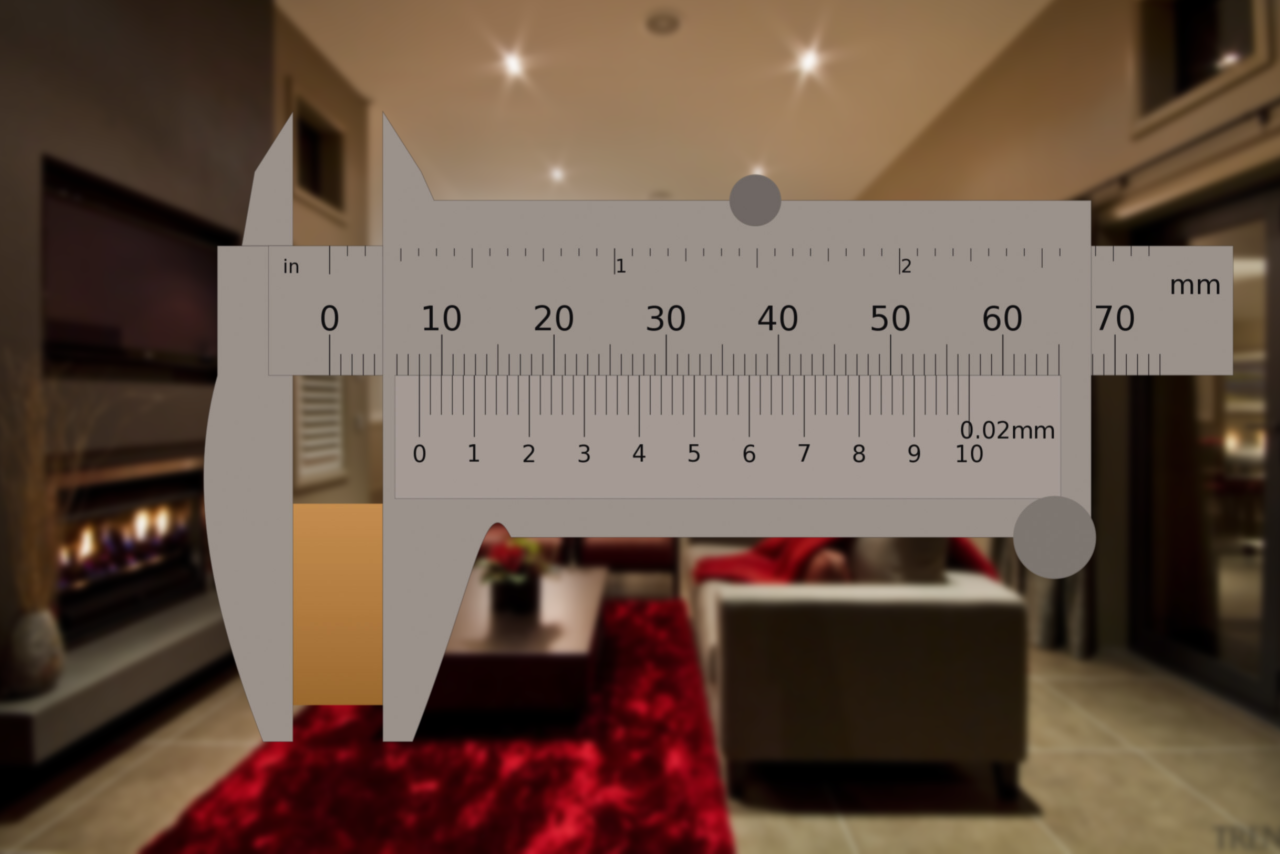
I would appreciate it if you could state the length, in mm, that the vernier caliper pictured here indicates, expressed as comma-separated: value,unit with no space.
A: 8.0,mm
